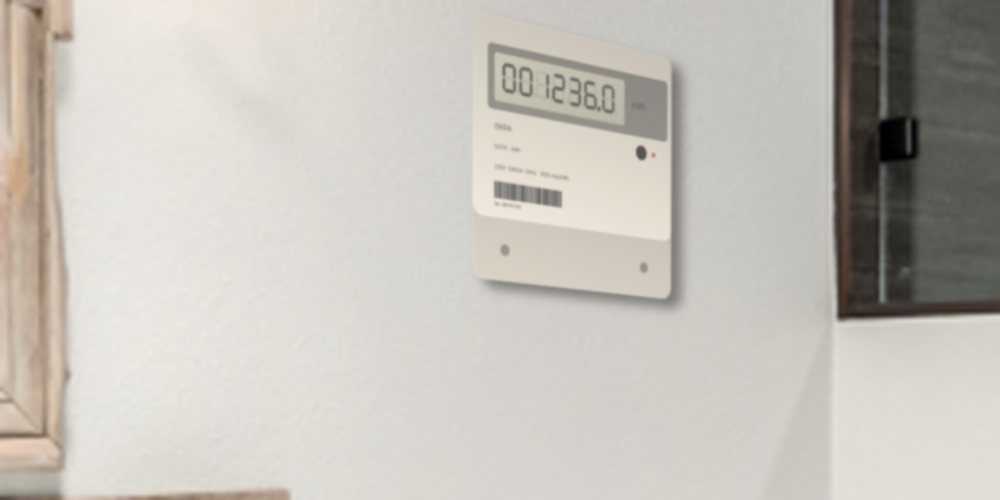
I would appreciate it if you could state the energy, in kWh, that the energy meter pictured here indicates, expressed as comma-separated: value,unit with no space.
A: 1236.0,kWh
